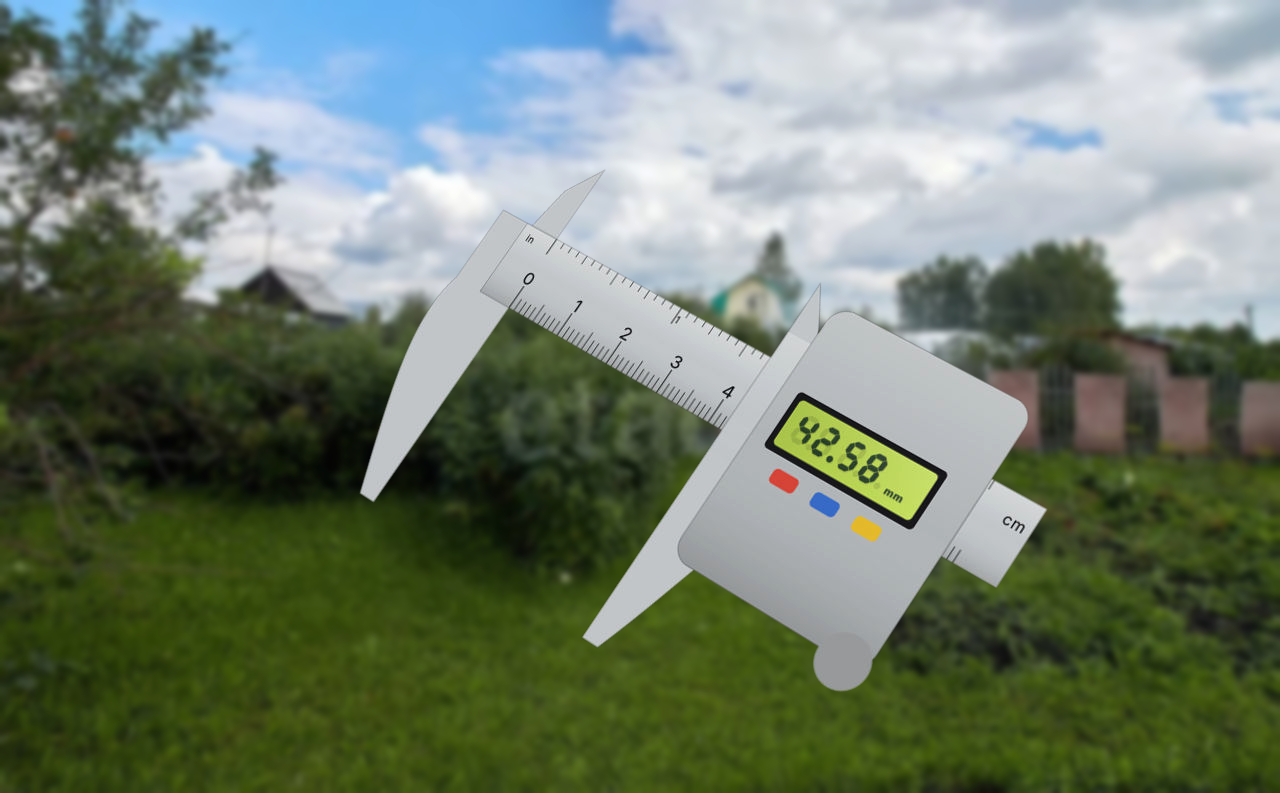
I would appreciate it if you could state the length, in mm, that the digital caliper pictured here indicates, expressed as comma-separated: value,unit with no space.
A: 42.58,mm
